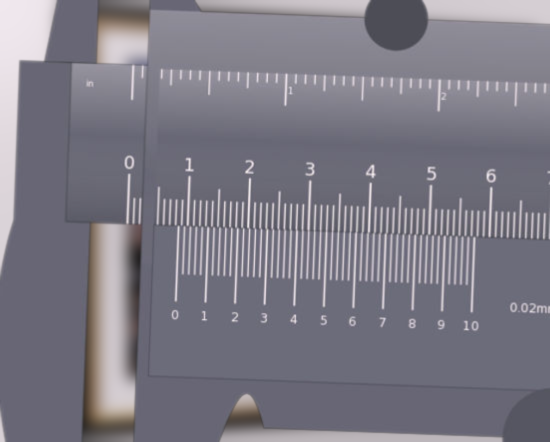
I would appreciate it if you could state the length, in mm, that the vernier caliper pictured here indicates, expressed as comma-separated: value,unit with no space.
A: 8.5,mm
